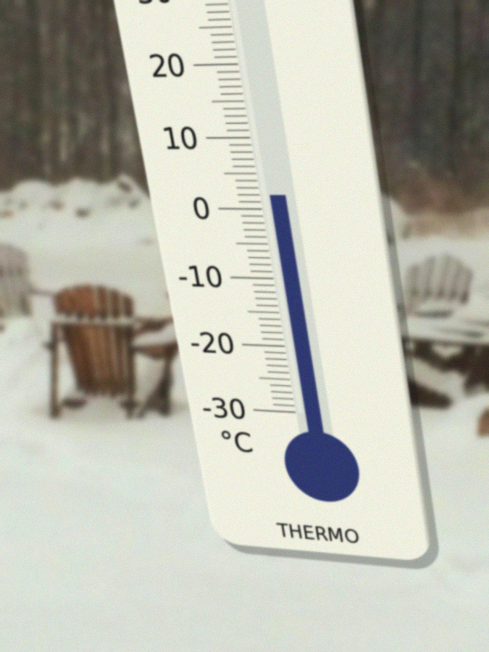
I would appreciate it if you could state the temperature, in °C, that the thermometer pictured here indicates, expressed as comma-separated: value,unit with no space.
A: 2,°C
